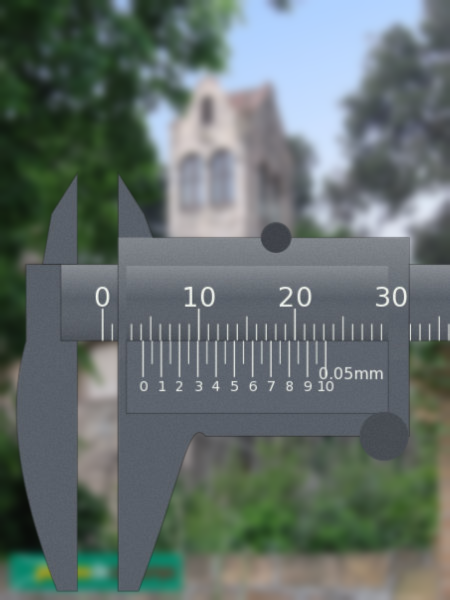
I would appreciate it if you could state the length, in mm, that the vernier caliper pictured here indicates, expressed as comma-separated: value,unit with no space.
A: 4.2,mm
